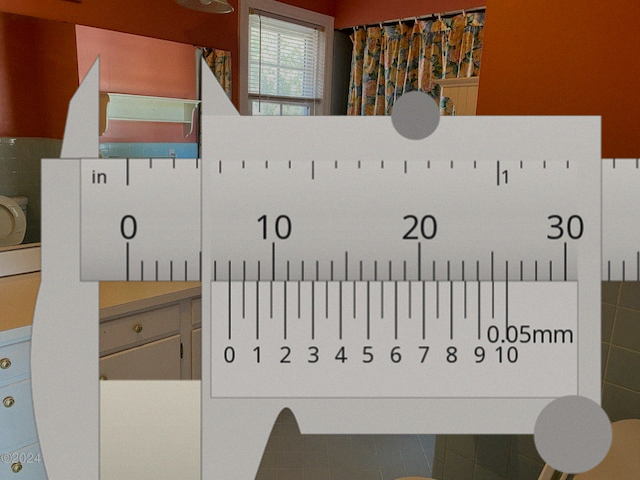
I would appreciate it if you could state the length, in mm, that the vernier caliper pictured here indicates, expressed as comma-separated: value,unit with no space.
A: 7.0,mm
